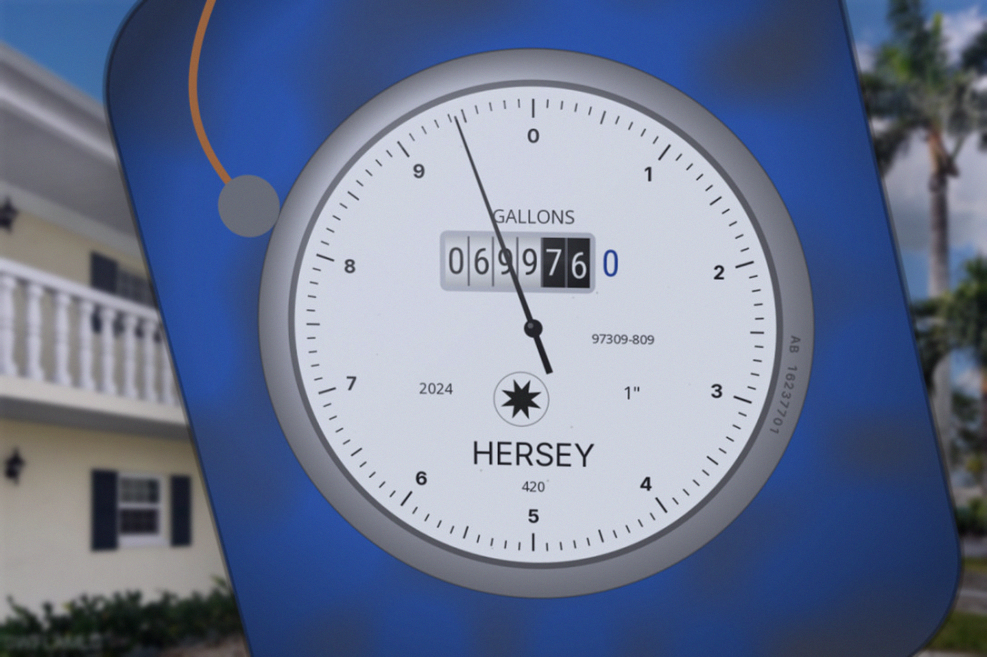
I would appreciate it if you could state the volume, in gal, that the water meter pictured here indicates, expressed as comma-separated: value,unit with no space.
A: 699759.4,gal
